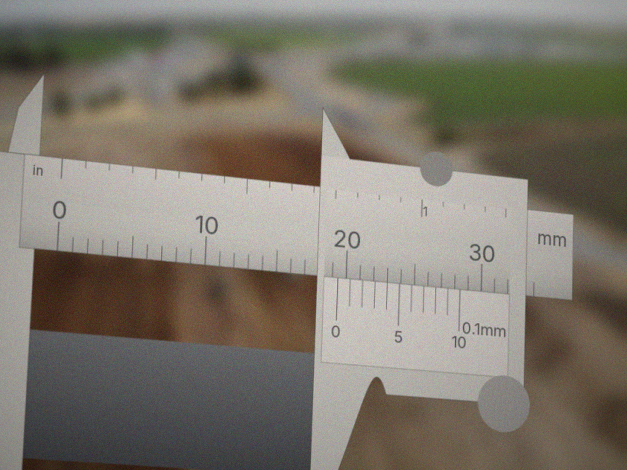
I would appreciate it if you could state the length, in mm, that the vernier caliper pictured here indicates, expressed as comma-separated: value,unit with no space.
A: 19.4,mm
